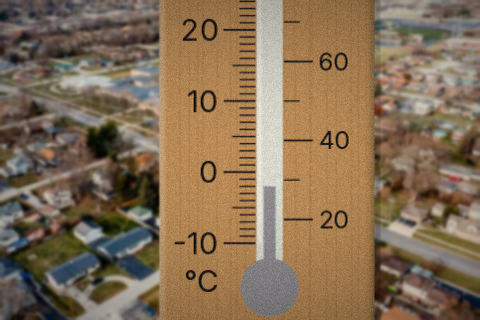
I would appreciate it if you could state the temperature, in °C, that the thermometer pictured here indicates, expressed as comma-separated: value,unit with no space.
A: -2,°C
